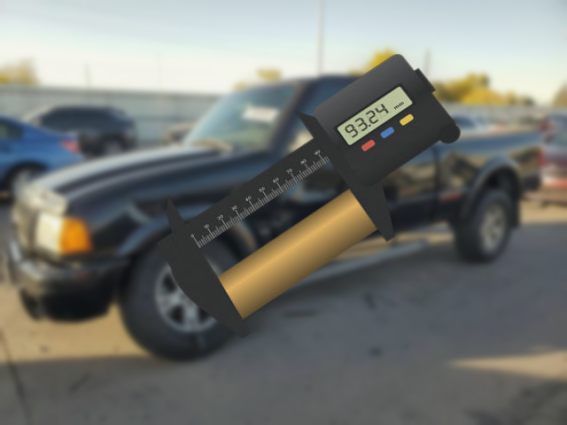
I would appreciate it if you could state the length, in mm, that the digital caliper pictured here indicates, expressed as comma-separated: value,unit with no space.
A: 93.24,mm
